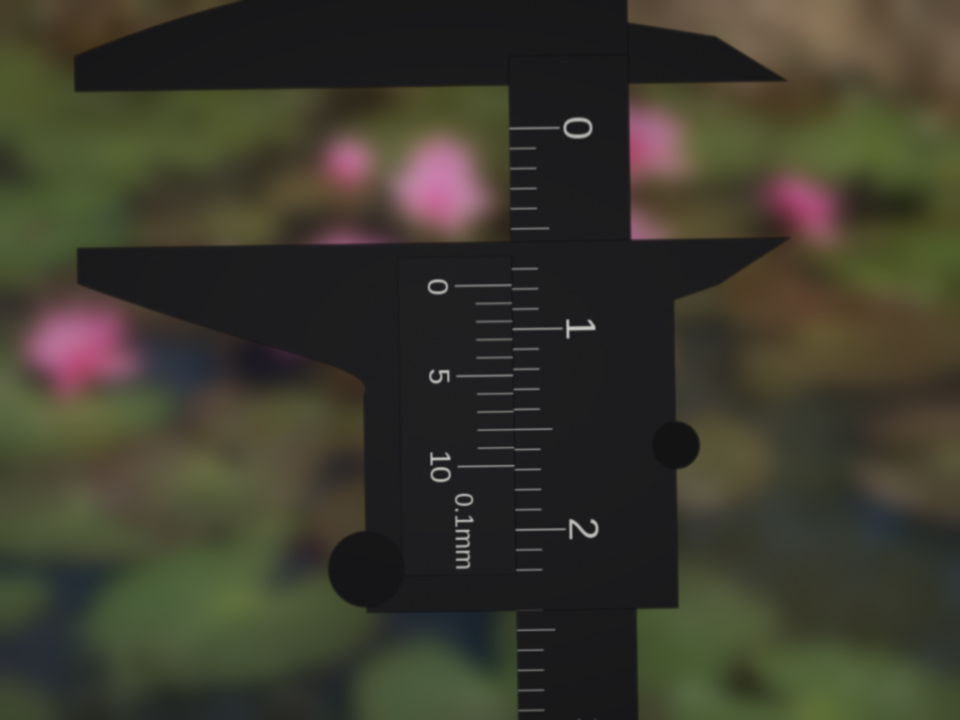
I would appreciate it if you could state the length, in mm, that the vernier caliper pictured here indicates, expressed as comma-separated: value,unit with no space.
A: 7.8,mm
